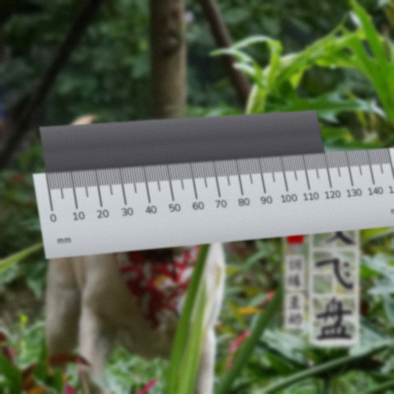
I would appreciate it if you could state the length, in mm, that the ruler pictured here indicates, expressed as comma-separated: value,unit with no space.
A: 120,mm
